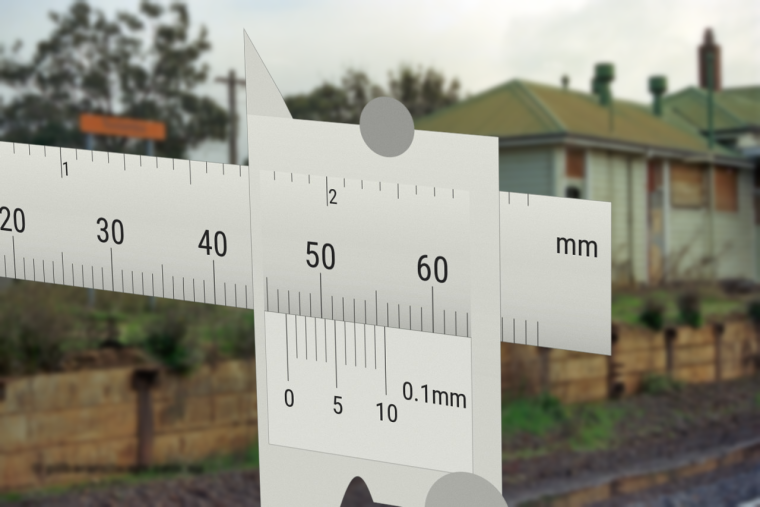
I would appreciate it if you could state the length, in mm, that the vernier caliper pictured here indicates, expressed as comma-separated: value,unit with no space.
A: 46.7,mm
